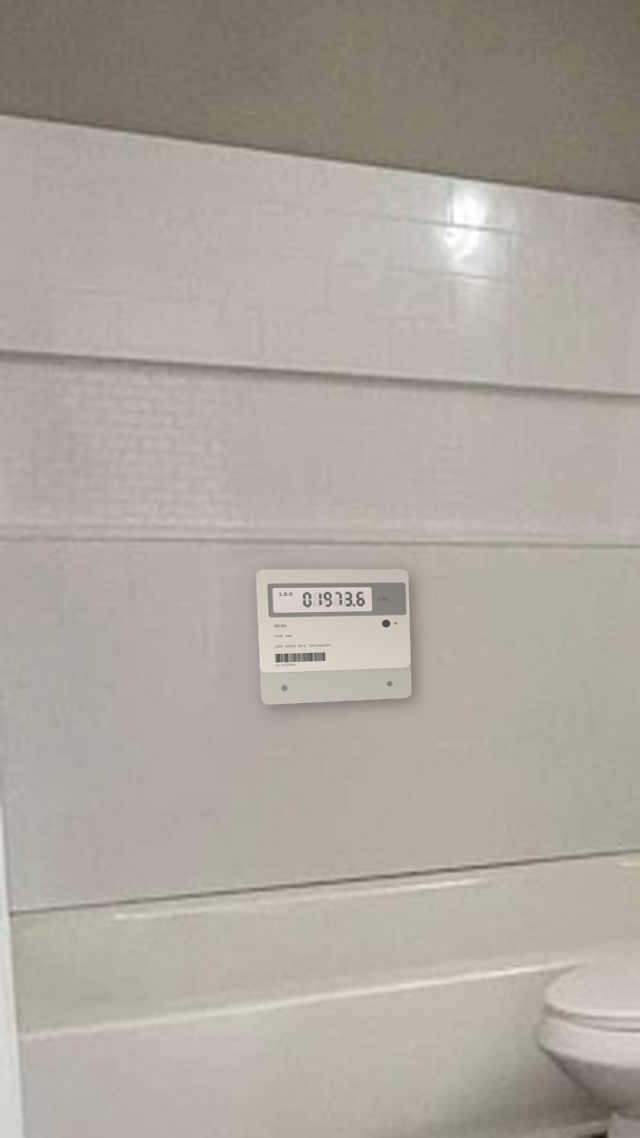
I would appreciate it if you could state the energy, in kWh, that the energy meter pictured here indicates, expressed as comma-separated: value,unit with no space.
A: 1973.6,kWh
